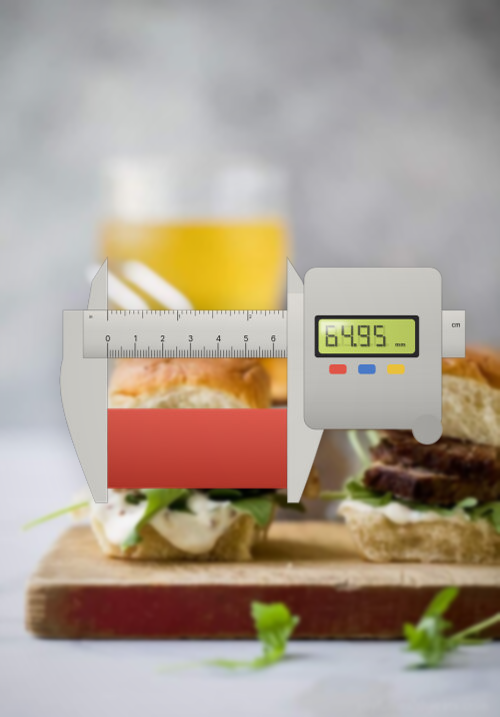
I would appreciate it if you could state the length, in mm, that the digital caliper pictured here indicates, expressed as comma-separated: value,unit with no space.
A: 64.95,mm
